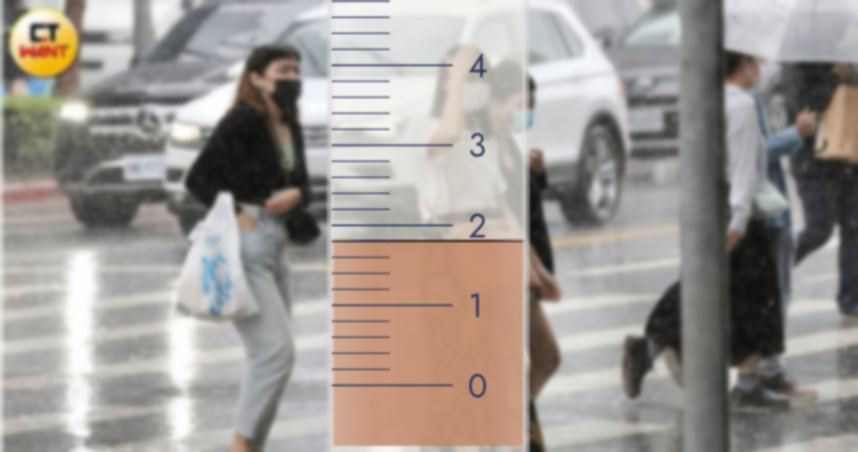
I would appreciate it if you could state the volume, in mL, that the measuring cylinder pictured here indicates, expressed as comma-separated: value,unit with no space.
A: 1.8,mL
